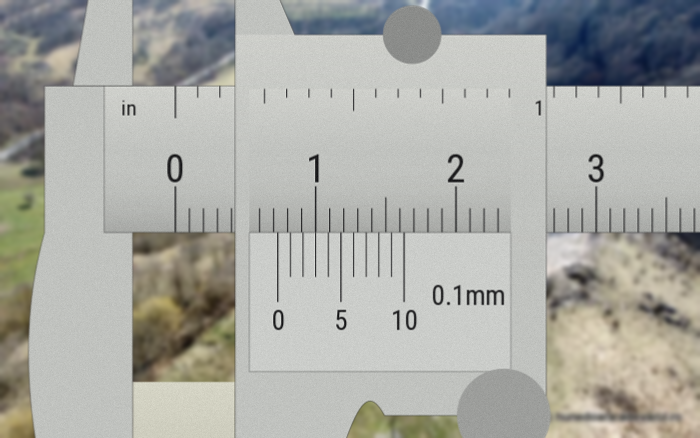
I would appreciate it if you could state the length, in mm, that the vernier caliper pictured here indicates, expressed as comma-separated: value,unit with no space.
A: 7.3,mm
